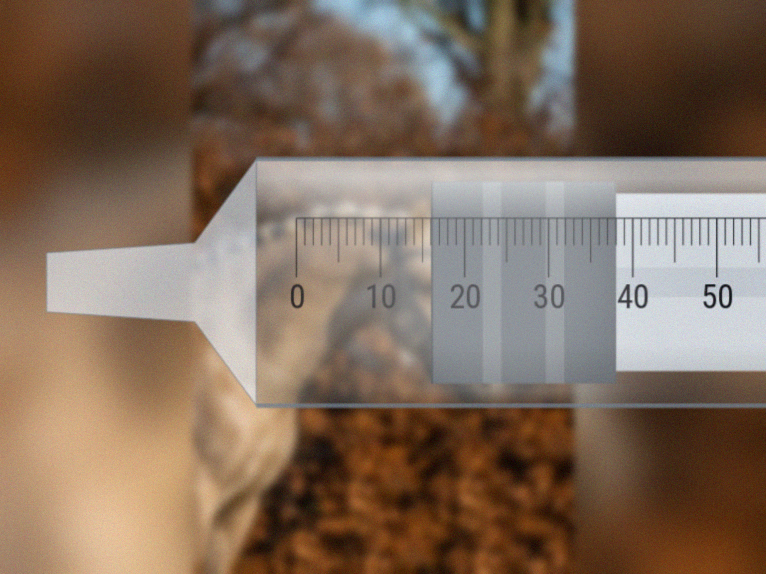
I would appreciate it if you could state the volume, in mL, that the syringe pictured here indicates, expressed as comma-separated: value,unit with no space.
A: 16,mL
